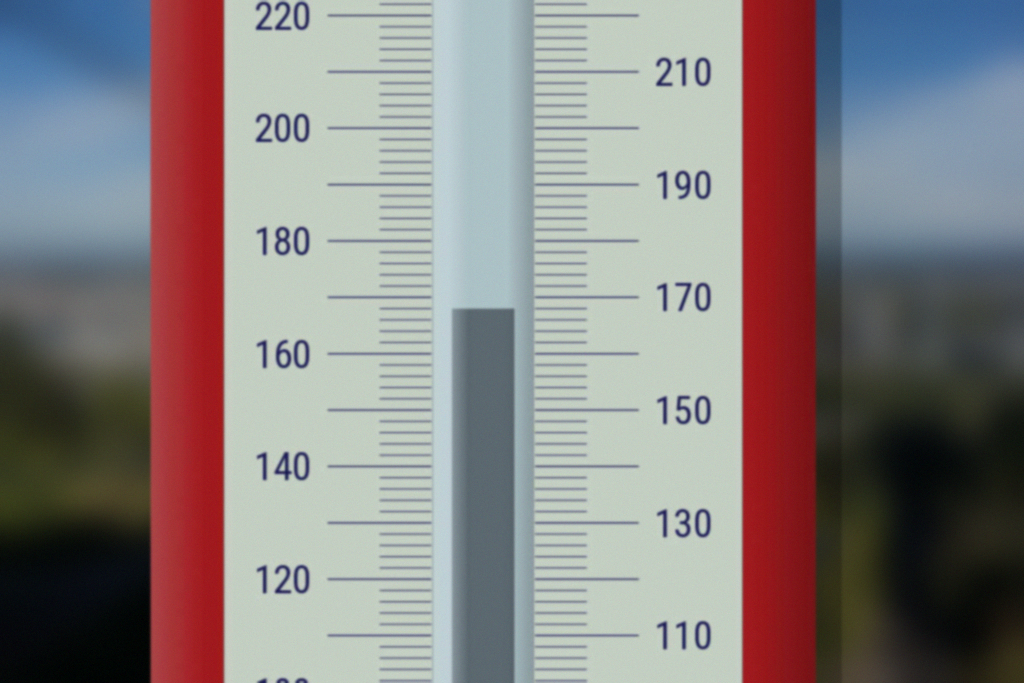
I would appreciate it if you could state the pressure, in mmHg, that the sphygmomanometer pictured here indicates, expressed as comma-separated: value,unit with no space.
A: 168,mmHg
